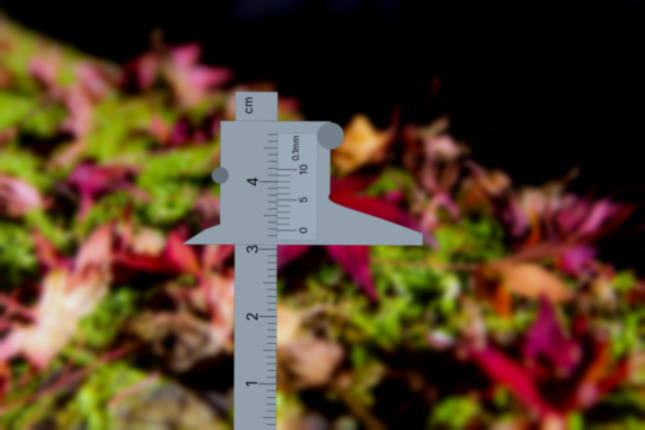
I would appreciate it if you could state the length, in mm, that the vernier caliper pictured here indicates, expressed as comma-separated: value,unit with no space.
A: 32.8,mm
